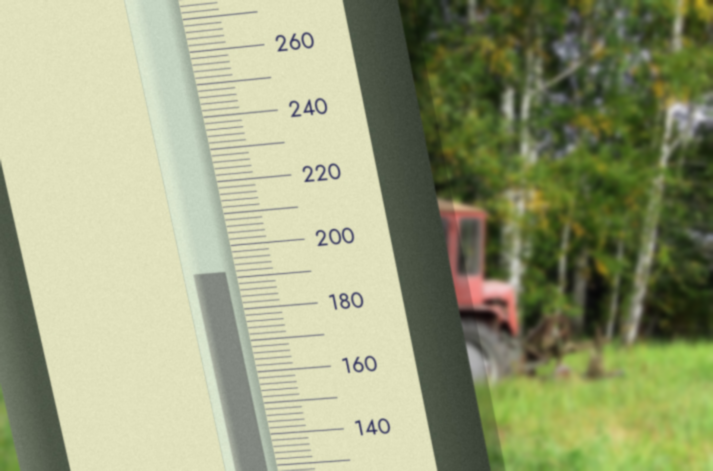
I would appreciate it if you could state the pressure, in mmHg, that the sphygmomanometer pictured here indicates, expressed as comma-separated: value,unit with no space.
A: 192,mmHg
